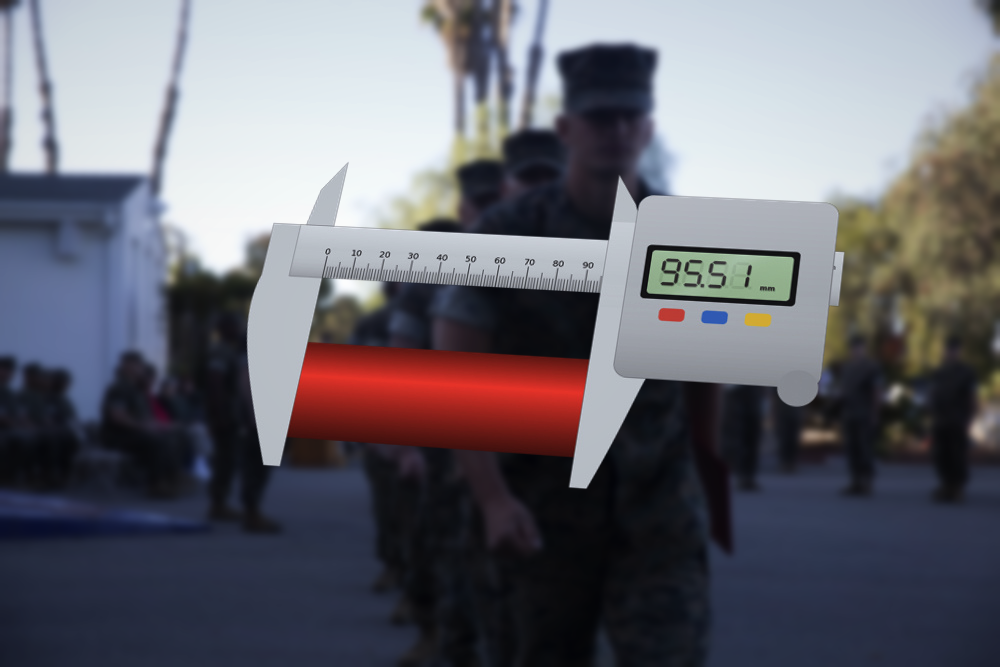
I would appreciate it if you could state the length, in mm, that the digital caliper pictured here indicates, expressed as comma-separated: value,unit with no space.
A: 95.51,mm
